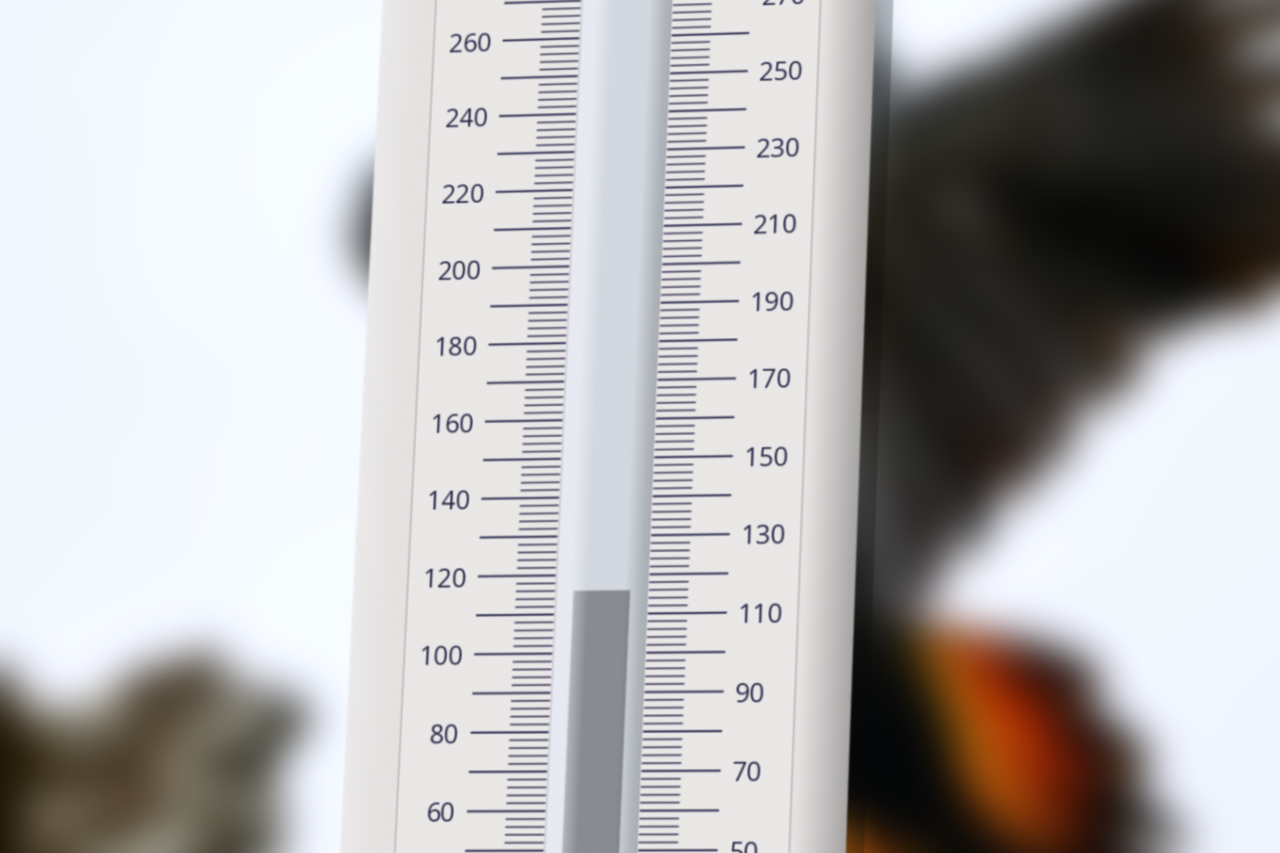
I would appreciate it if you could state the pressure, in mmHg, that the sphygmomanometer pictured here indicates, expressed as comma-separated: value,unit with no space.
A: 116,mmHg
